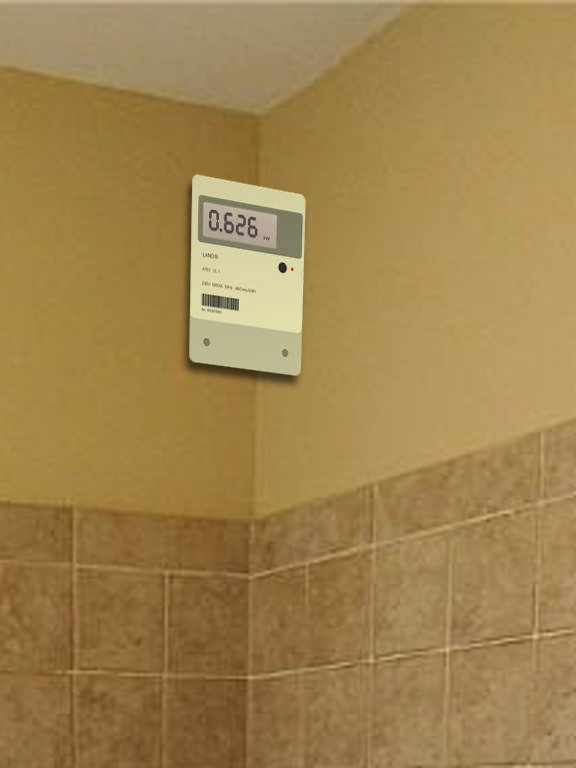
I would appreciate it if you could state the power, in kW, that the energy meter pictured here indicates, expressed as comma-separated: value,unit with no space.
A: 0.626,kW
